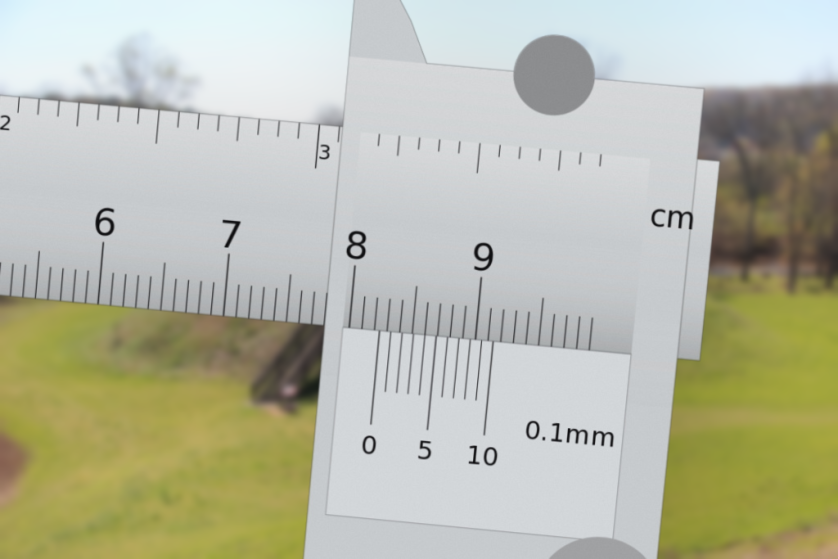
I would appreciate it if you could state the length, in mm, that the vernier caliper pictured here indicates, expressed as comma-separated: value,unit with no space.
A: 82.4,mm
